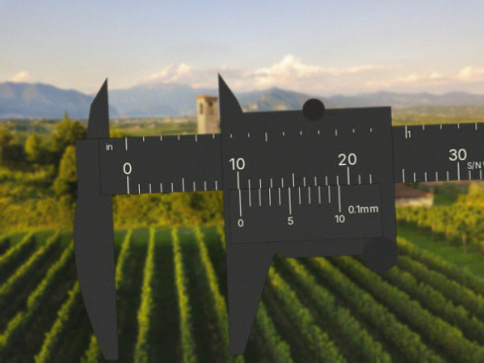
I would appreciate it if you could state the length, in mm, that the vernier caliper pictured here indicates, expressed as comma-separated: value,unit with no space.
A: 10.1,mm
